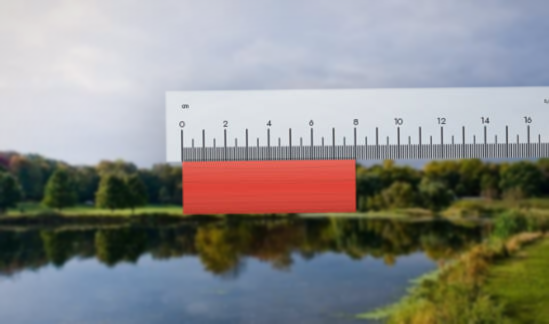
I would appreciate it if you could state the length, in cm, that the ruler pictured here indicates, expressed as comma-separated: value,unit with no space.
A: 8,cm
